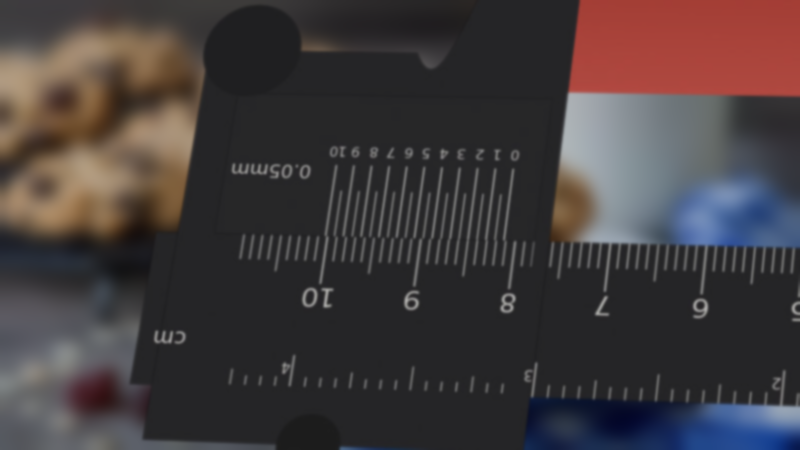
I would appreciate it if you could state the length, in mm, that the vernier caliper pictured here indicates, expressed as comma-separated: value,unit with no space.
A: 81.2,mm
